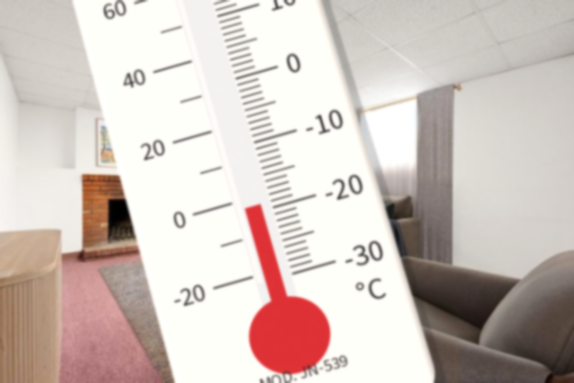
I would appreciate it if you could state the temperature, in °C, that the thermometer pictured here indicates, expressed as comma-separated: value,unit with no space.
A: -19,°C
